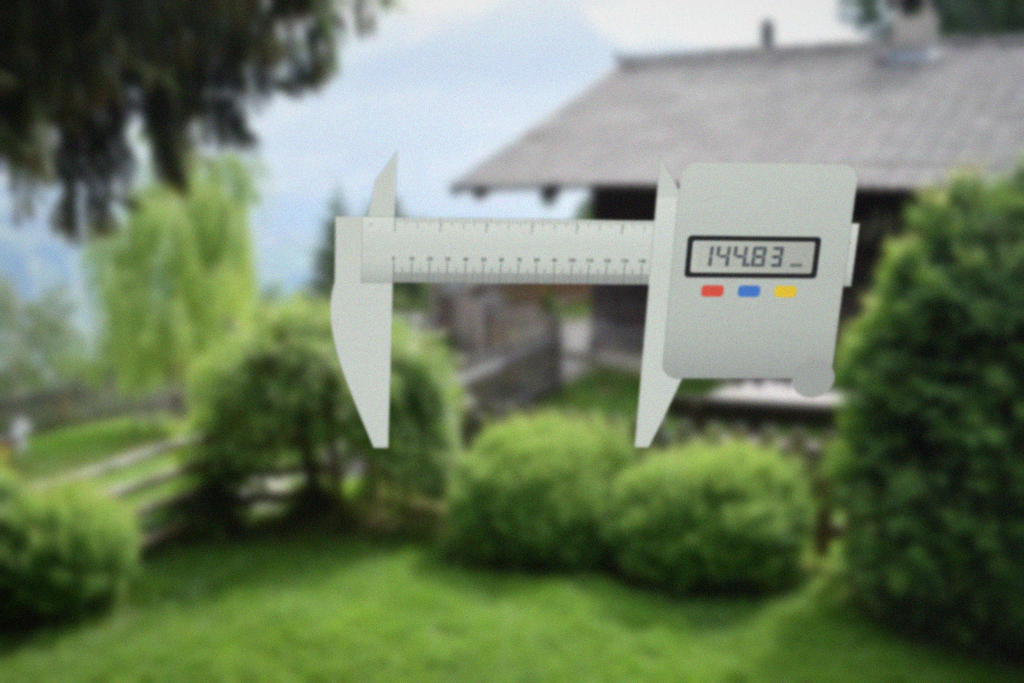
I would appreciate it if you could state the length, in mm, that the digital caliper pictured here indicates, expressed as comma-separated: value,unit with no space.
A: 144.83,mm
